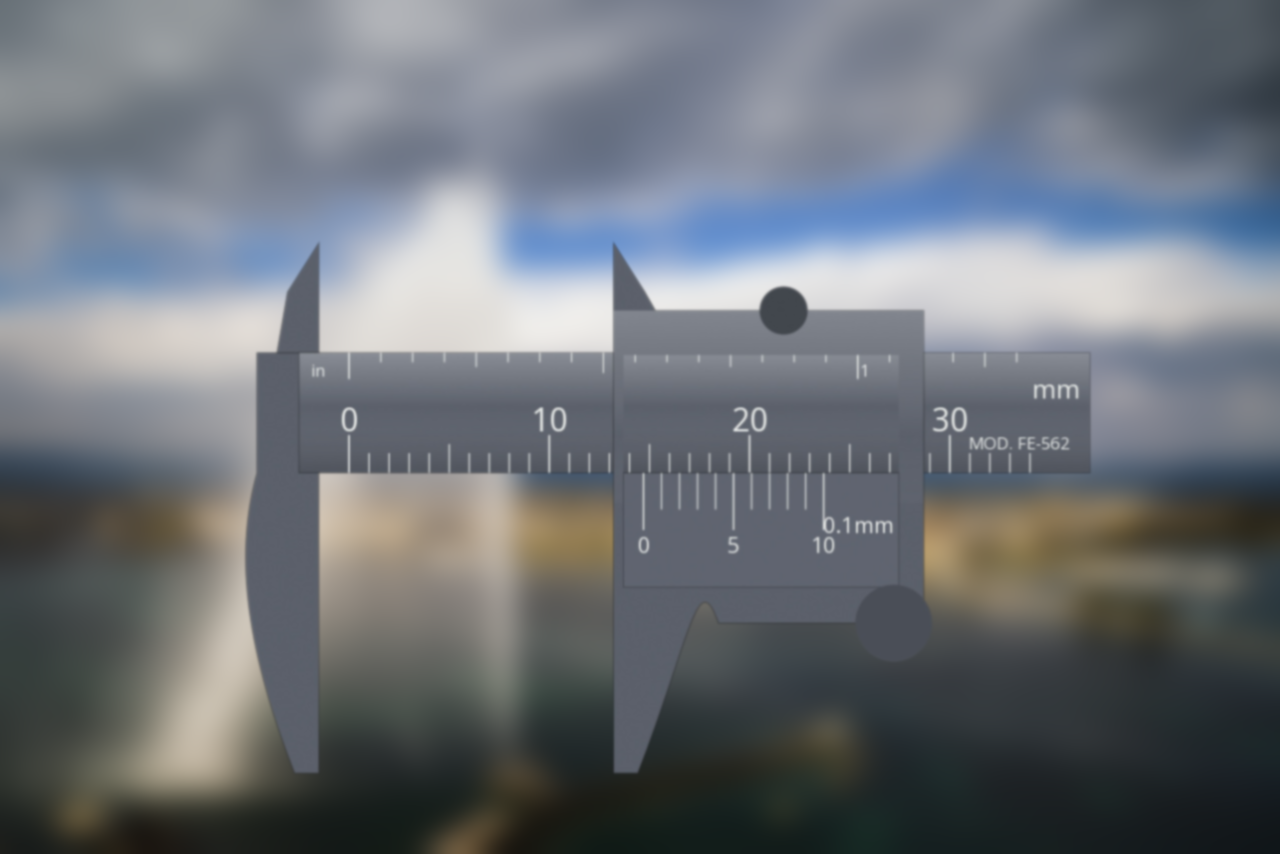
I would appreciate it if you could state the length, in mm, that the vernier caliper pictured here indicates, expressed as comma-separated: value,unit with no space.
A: 14.7,mm
